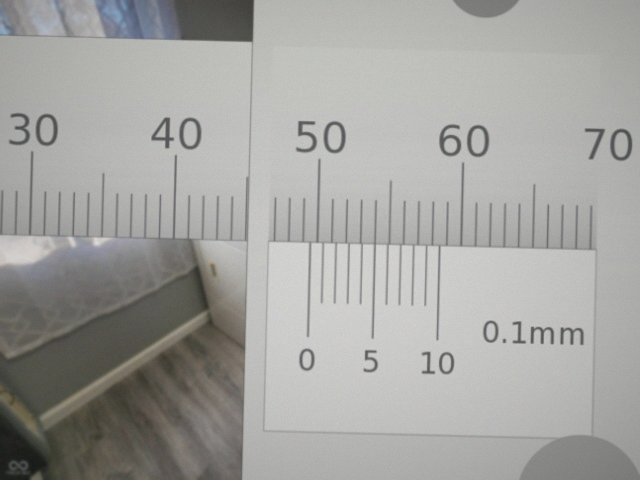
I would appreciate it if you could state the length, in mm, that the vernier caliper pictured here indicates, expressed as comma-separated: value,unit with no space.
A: 49.5,mm
